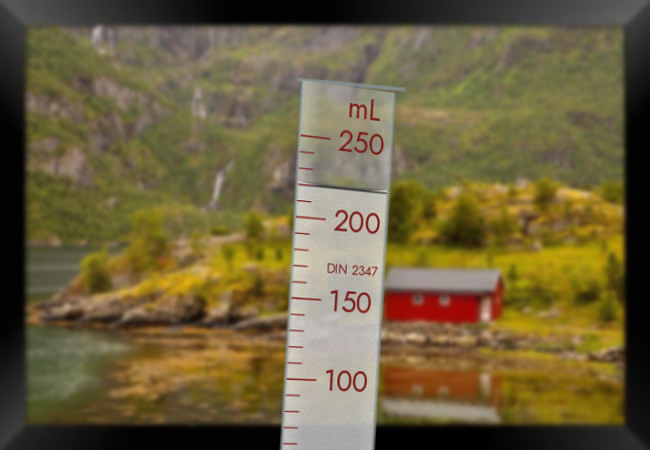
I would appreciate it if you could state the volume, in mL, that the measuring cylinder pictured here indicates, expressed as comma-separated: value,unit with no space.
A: 220,mL
